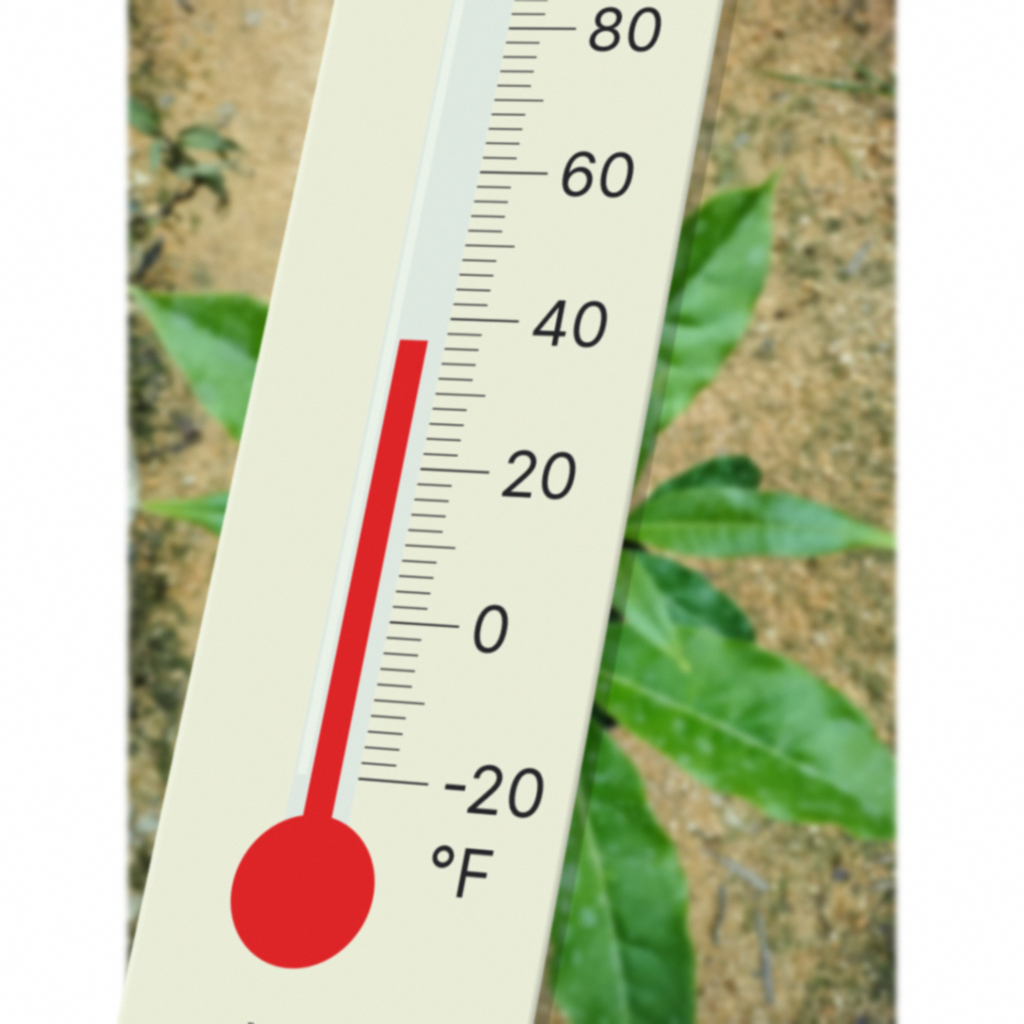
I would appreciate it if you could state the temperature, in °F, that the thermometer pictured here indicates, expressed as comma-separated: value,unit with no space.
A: 37,°F
